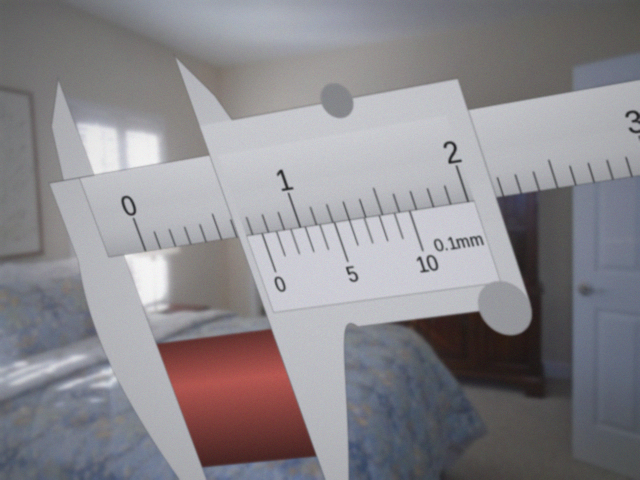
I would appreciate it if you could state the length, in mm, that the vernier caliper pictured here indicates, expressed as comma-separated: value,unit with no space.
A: 7.6,mm
